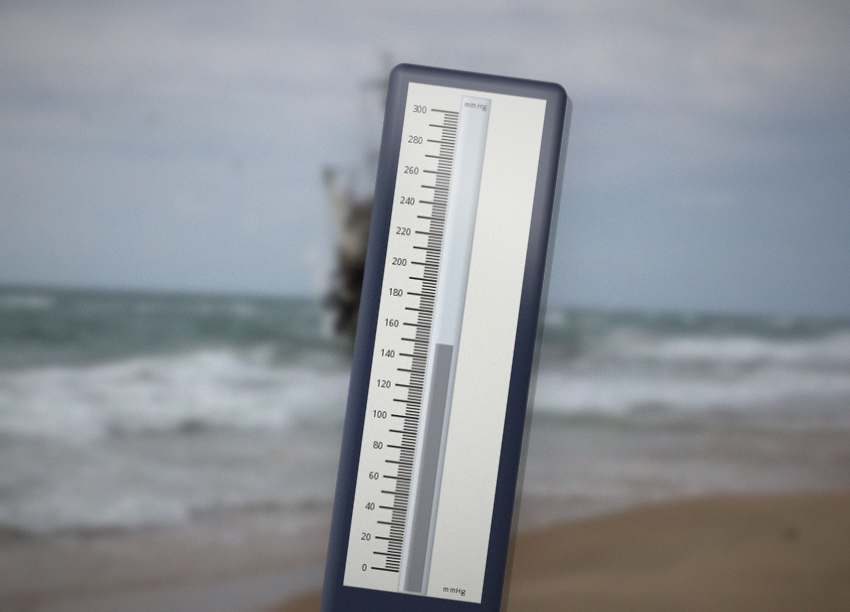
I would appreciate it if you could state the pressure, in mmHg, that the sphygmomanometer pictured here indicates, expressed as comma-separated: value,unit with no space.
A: 150,mmHg
